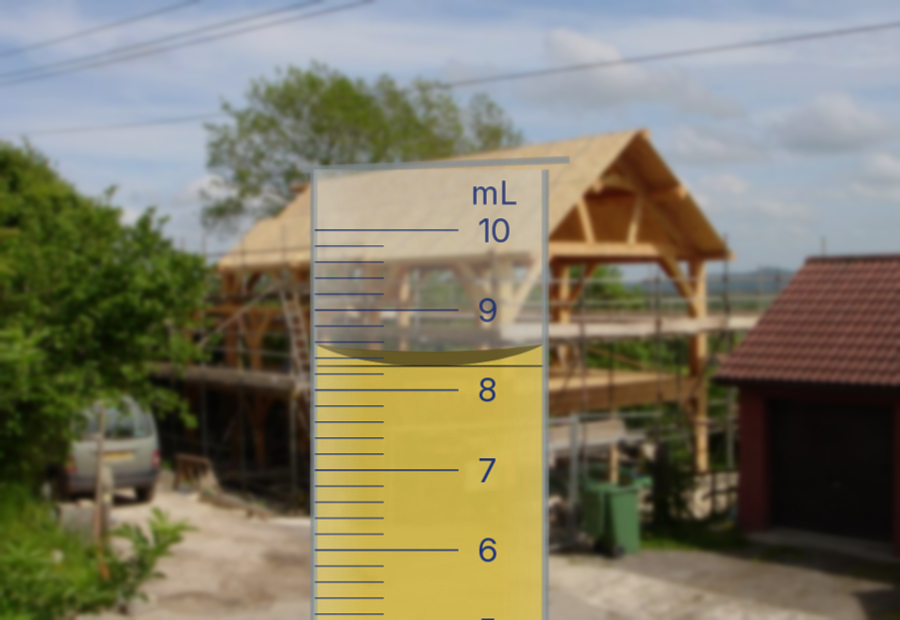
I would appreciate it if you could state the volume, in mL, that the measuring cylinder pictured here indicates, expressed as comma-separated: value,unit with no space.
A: 8.3,mL
